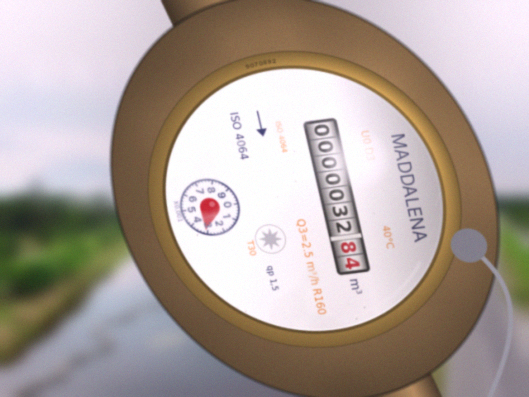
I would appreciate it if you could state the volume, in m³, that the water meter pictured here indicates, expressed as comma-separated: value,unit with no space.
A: 32.843,m³
